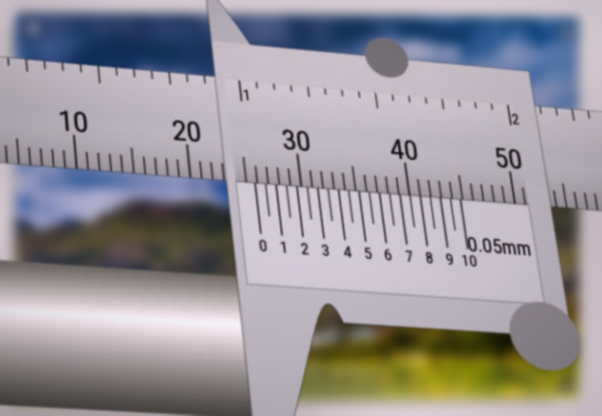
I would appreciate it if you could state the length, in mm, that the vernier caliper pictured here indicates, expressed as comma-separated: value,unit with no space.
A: 25.8,mm
